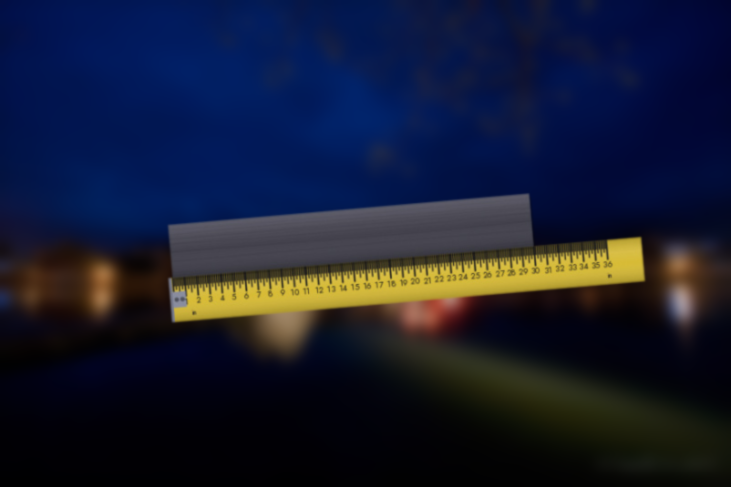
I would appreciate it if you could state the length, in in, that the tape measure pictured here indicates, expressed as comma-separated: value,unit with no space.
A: 30,in
